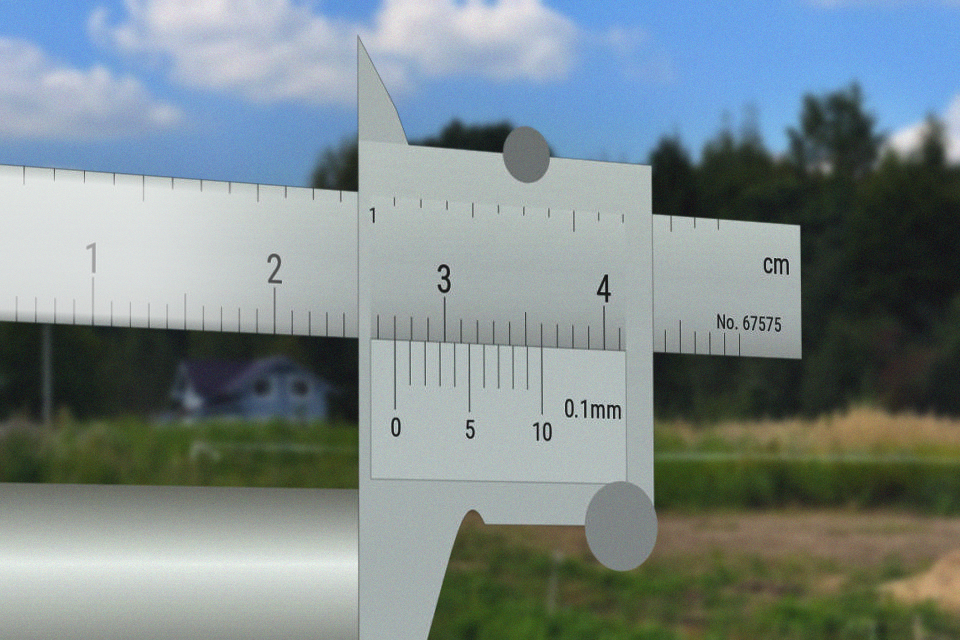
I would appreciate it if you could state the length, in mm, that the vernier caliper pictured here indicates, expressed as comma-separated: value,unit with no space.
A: 27.0,mm
